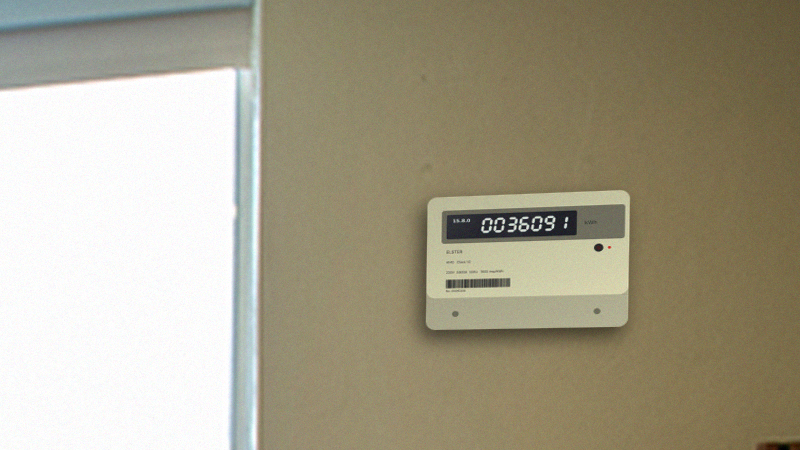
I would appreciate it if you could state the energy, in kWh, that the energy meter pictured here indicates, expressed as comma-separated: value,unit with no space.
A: 36091,kWh
